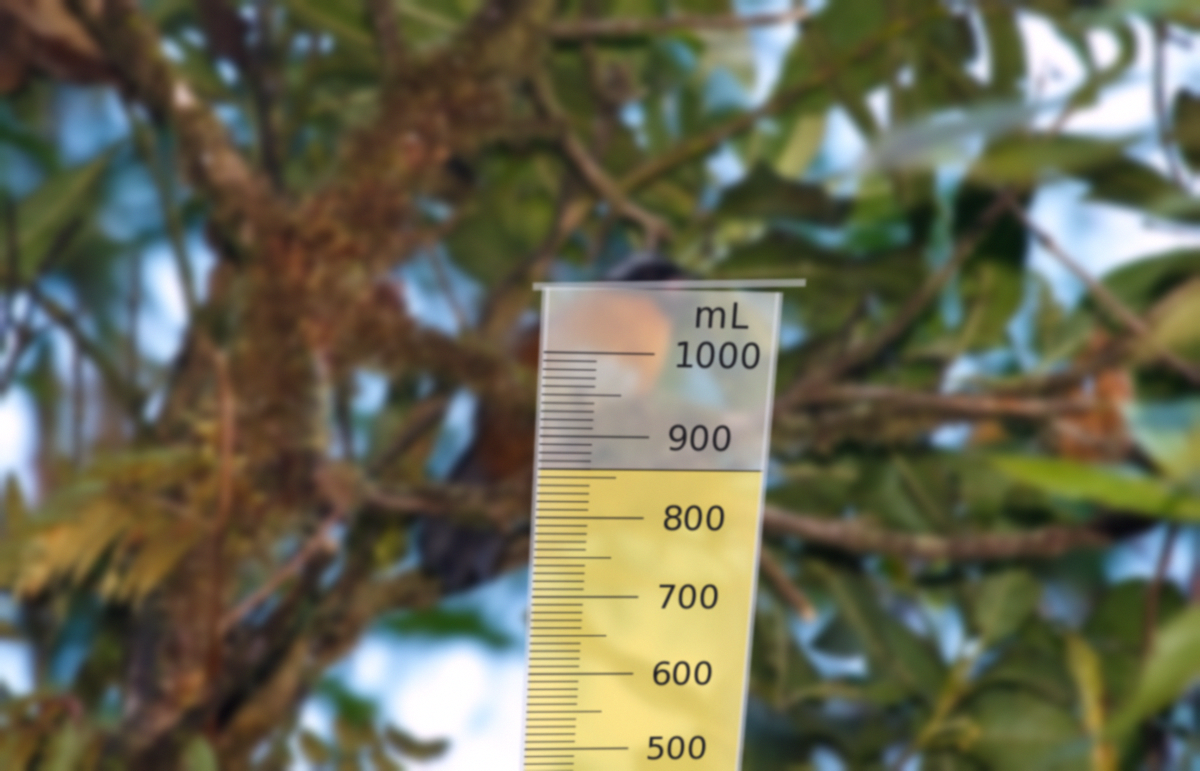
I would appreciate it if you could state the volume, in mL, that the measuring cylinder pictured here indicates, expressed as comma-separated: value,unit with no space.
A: 860,mL
